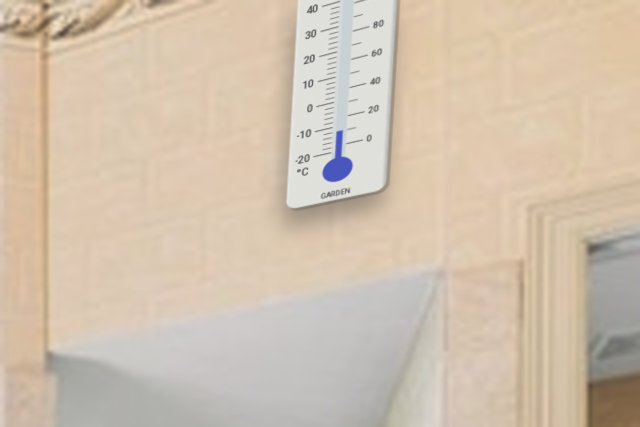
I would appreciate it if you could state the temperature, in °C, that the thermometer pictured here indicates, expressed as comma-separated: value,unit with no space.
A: -12,°C
